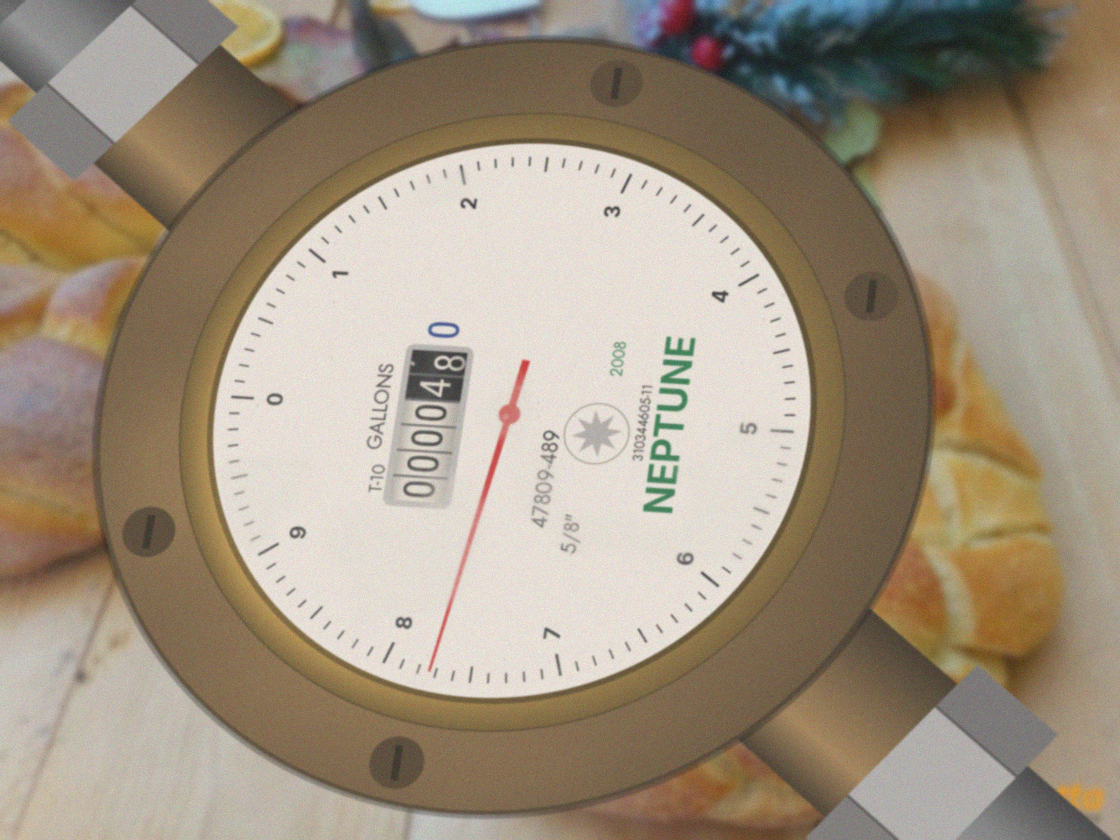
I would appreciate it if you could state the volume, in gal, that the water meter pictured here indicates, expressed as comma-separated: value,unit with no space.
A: 477.7,gal
